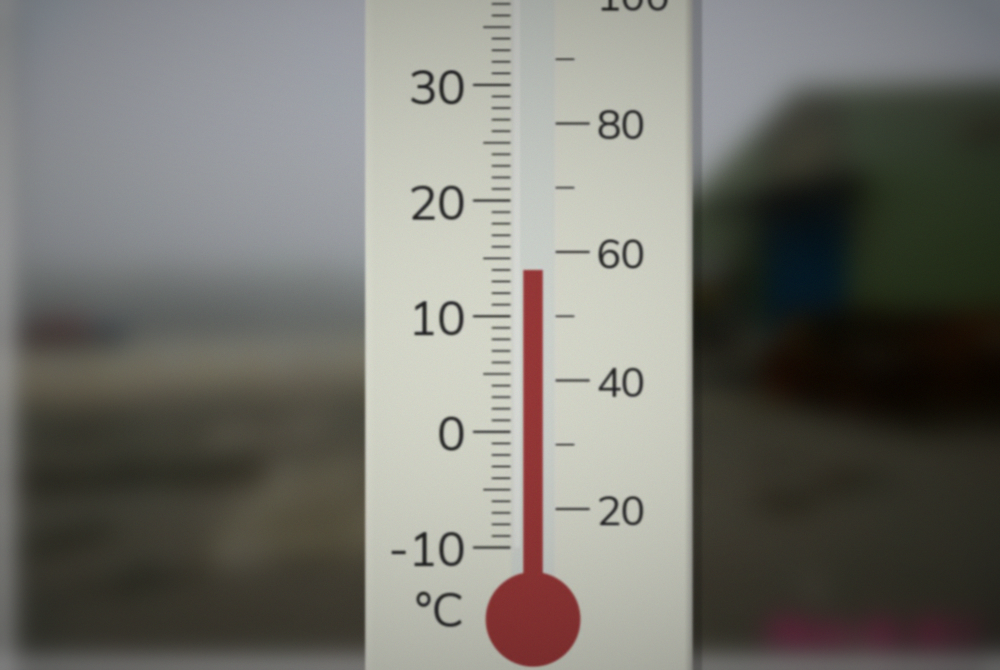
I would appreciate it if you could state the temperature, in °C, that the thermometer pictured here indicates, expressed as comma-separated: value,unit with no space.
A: 14,°C
